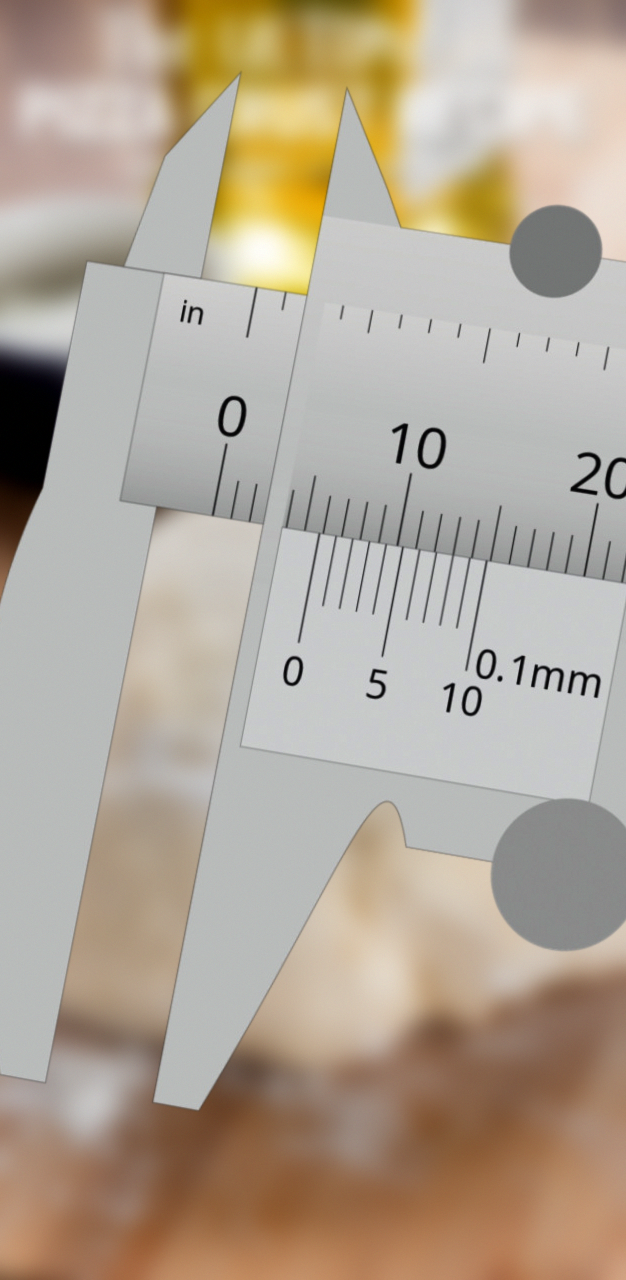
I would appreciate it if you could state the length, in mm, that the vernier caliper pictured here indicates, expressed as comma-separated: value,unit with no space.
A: 5.8,mm
